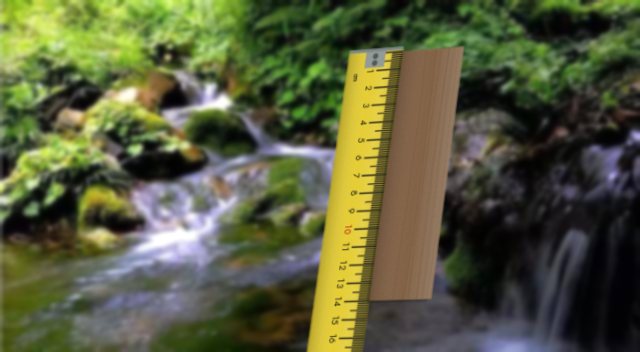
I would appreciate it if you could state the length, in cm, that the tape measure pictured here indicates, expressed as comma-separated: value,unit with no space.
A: 14,cm
